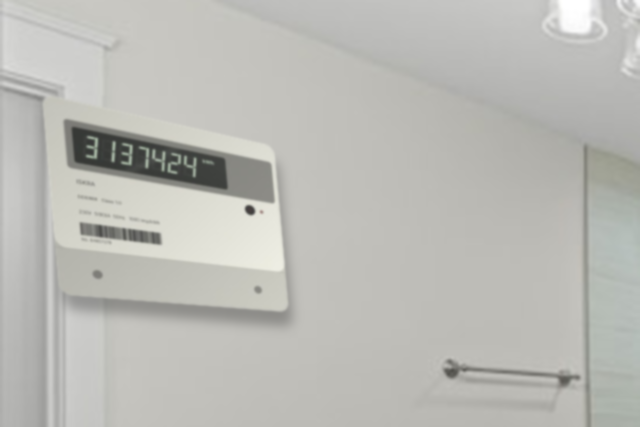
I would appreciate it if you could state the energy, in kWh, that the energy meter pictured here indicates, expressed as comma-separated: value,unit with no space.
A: 3137424,kWh
